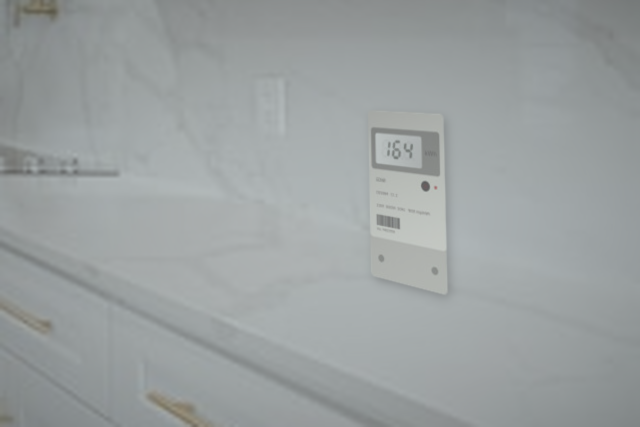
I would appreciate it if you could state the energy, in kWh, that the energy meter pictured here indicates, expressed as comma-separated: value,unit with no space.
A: 164,kWh
